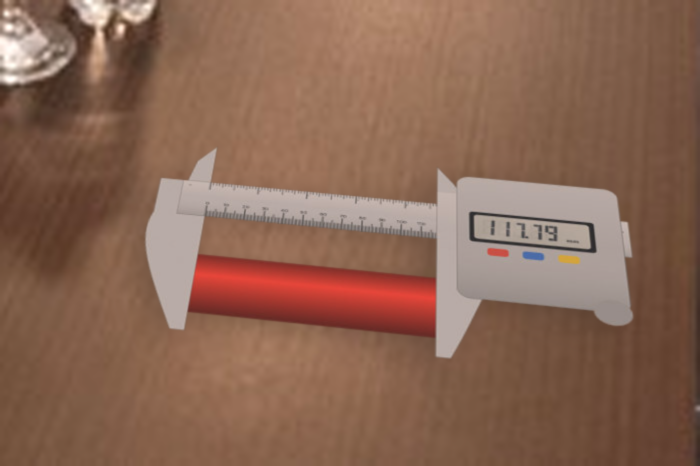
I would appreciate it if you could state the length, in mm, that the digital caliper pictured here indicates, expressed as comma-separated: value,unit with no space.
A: 117.79,mm
